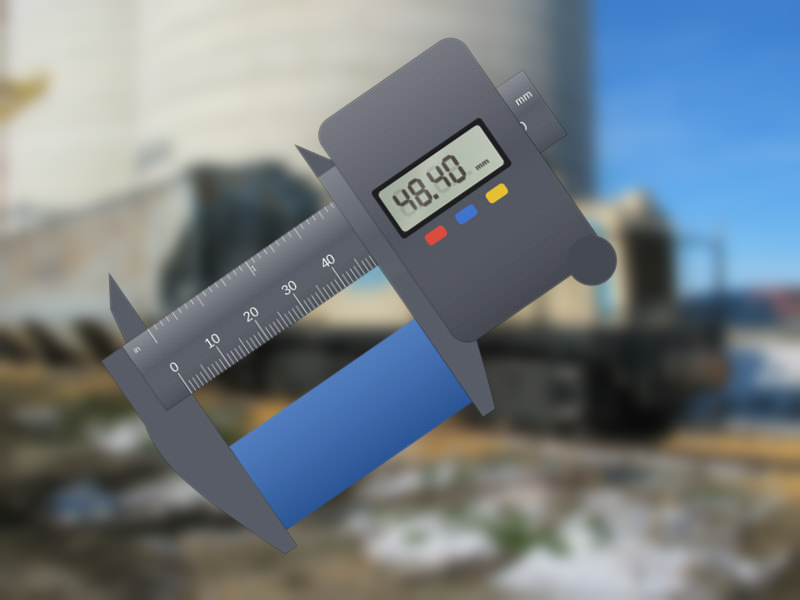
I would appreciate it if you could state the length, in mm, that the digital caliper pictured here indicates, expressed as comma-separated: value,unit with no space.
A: 48.40,mm
